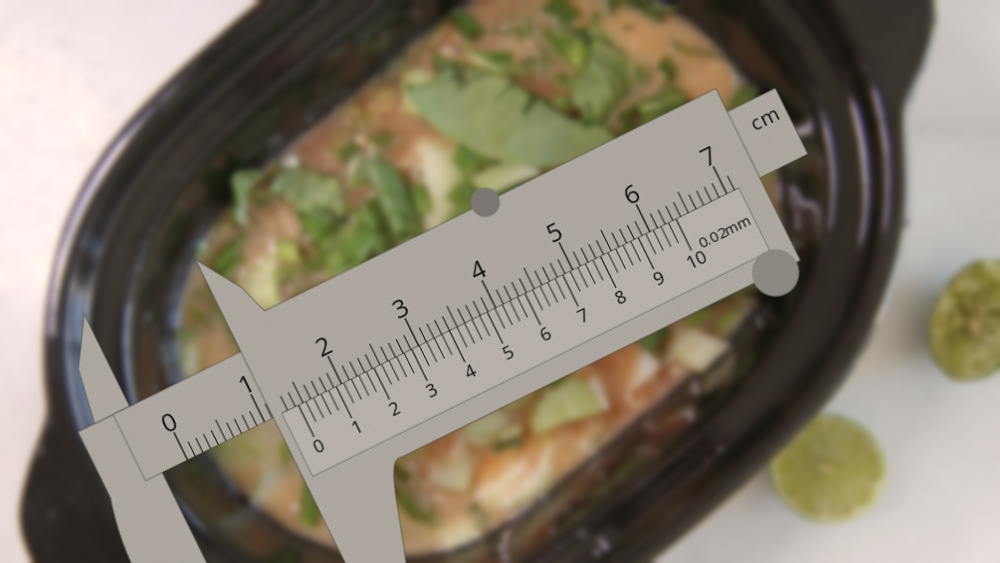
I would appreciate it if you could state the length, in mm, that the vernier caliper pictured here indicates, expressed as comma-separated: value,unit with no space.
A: 14.4,mm
